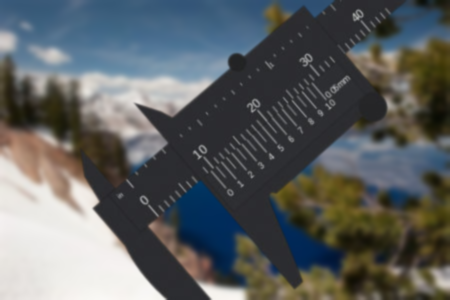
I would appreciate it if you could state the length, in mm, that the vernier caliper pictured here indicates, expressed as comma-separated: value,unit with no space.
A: 9.5,mm
